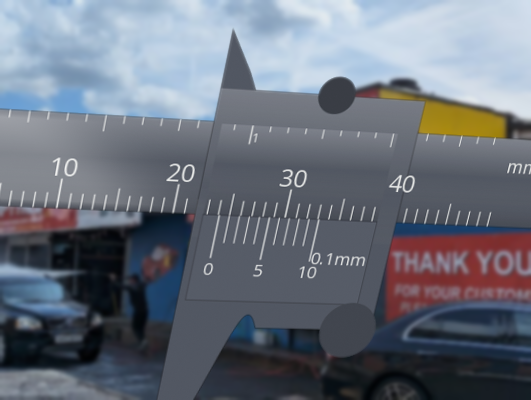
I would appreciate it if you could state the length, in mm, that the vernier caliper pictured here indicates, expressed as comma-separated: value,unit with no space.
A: 24.1,mm
